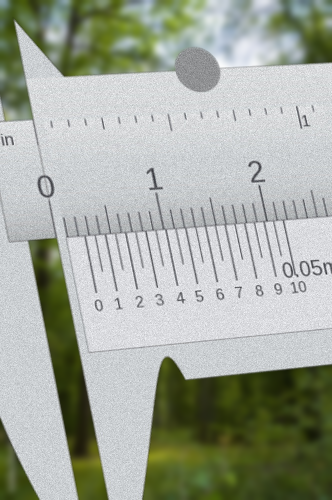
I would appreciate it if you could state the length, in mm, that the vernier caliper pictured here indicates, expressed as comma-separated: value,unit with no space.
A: 2.6,mm
